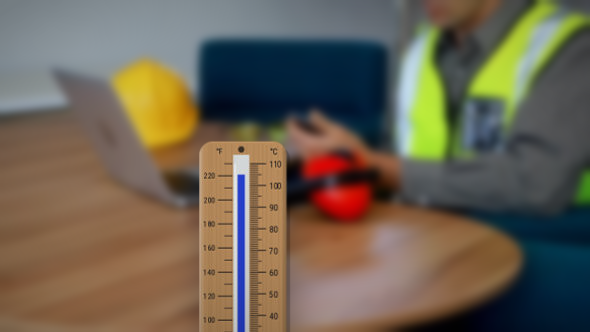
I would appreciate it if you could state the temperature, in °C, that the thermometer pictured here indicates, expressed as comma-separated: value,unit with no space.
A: 105,°C
